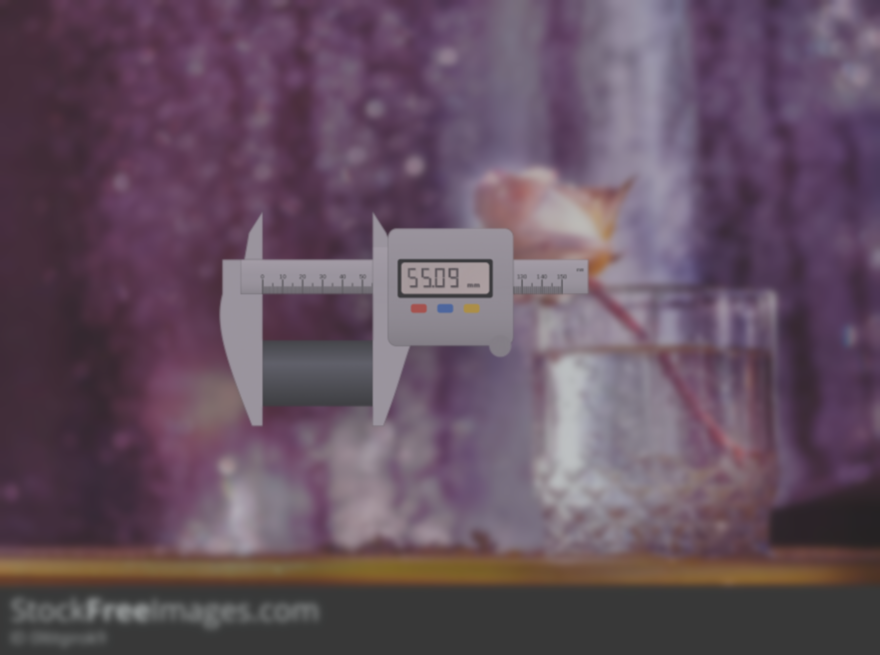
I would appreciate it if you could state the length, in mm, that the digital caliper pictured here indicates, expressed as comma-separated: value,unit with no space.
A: 55.09,mm
